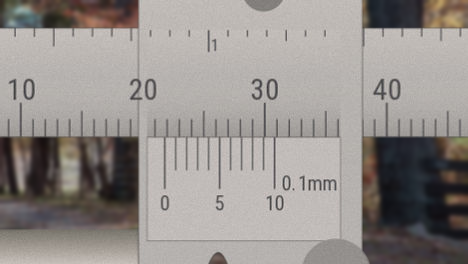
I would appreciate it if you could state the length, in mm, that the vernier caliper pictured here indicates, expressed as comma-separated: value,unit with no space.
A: 21.8,mm
